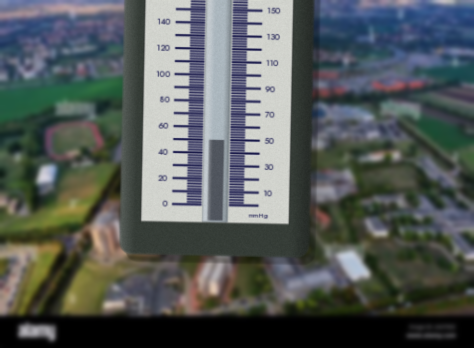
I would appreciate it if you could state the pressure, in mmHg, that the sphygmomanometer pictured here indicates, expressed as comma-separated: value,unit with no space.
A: 50,mmHg
